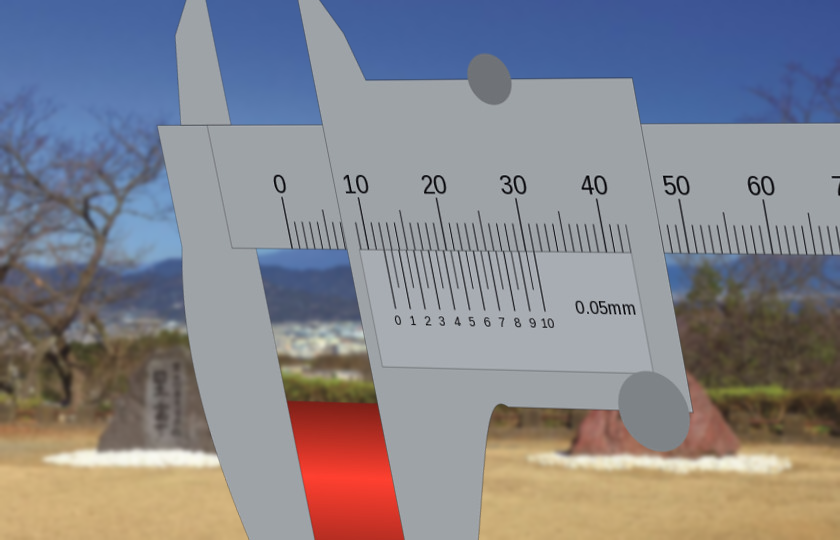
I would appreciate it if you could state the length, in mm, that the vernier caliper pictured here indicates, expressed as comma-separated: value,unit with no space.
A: 12.0,mm
